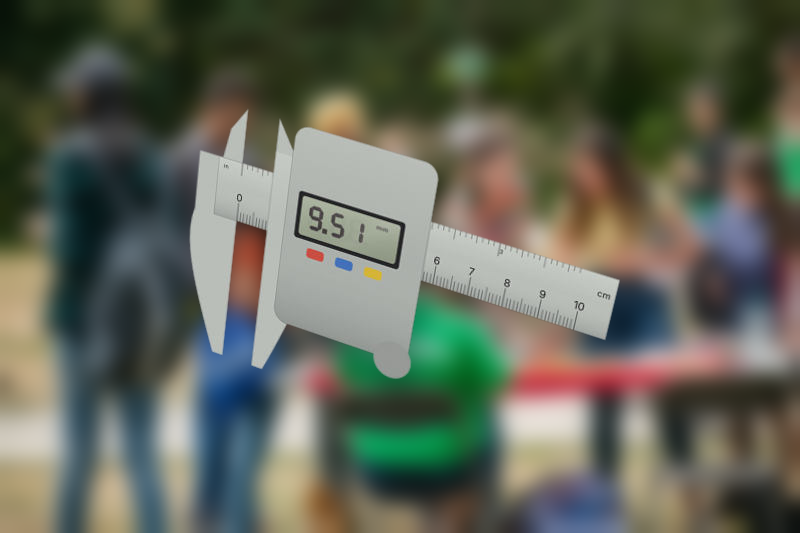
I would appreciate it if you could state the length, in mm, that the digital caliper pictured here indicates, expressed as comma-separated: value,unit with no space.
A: 9.51,mm
